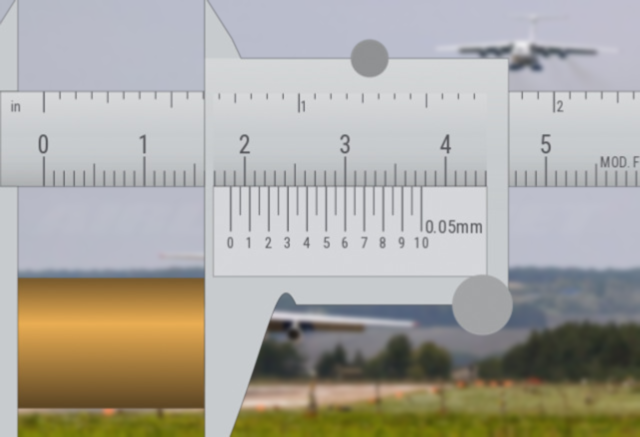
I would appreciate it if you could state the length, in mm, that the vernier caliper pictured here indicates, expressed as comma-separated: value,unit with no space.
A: 18.6,mm
